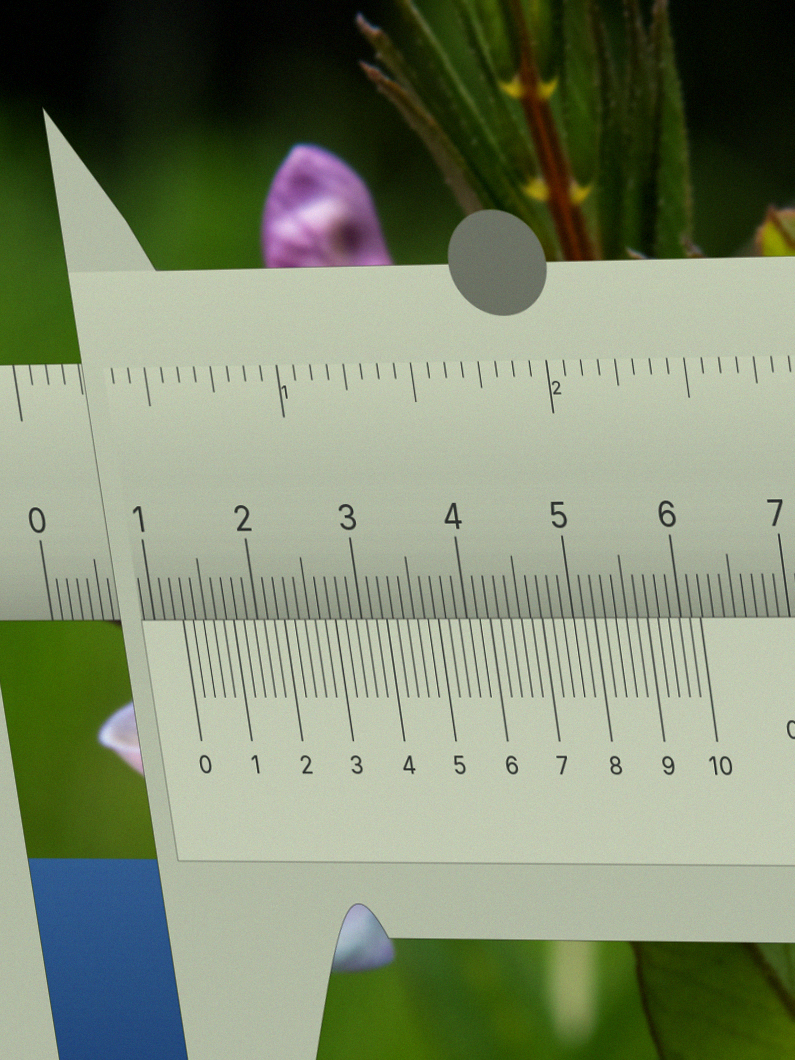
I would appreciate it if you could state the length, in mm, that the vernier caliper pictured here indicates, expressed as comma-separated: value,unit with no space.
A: 12.8,mm
